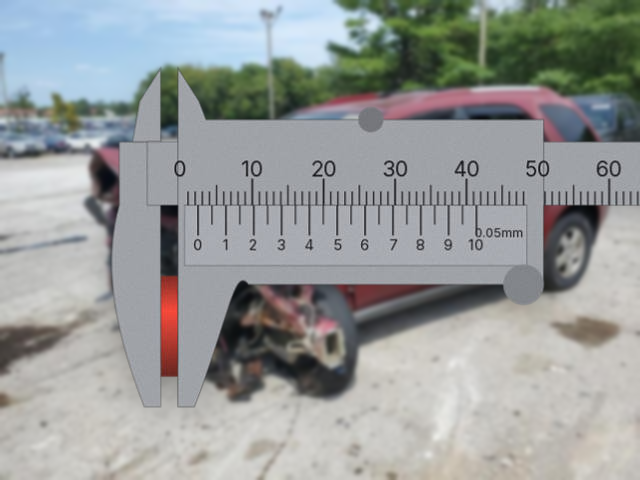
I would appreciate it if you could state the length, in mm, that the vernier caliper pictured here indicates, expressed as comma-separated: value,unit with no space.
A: 2.4,mm
